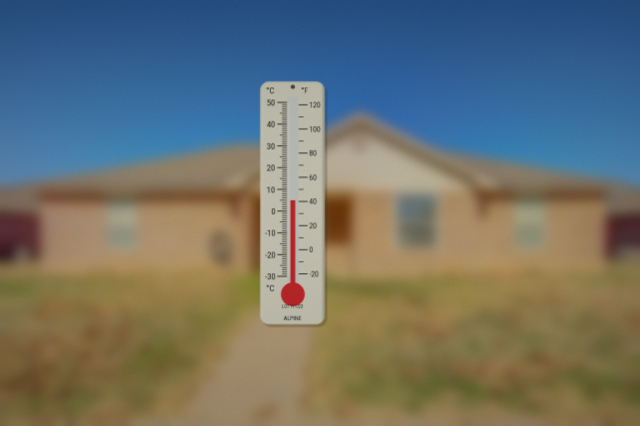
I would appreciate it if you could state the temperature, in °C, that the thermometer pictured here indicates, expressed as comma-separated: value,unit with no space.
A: 5,°C
